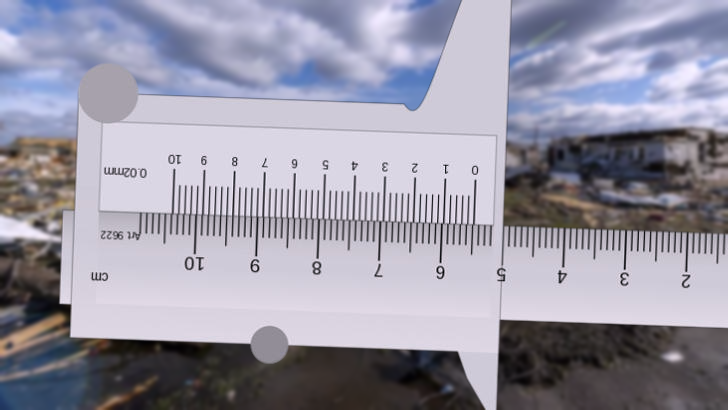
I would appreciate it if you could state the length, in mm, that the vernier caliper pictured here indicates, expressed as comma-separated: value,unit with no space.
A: 54.8,mm
